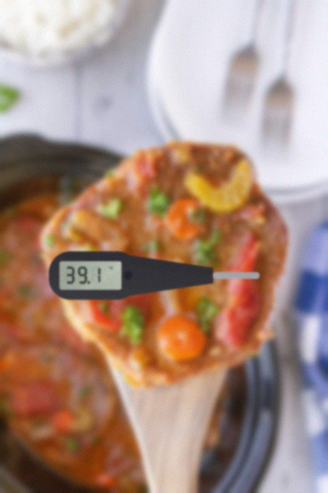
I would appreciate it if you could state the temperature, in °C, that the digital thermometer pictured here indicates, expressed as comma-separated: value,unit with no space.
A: 39.1,°C
